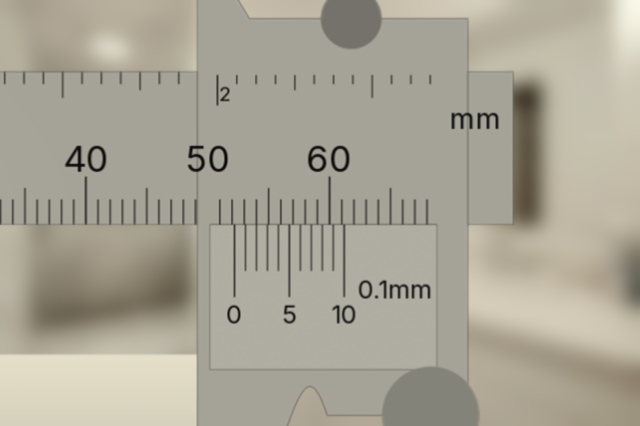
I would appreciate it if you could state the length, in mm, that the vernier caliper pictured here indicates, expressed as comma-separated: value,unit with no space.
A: 52.2,mm
